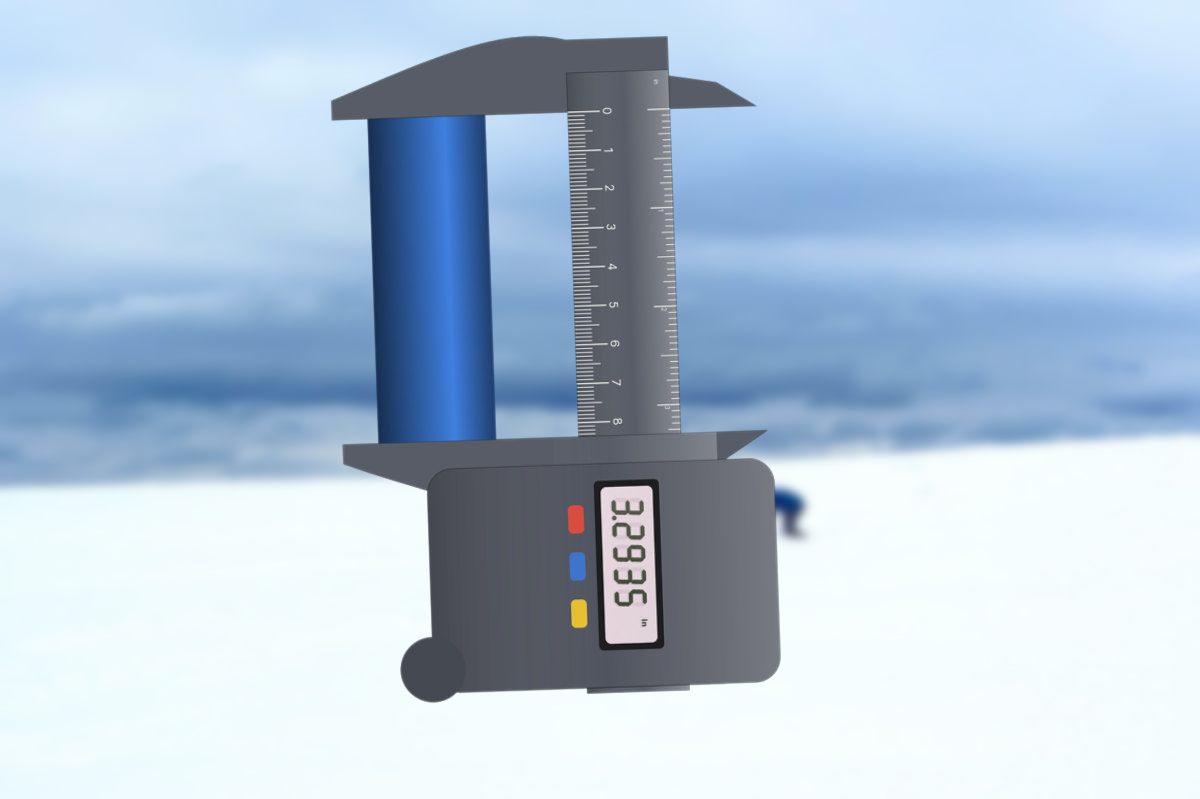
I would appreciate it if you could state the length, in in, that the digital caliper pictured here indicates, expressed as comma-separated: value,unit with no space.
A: 3.2935,in
